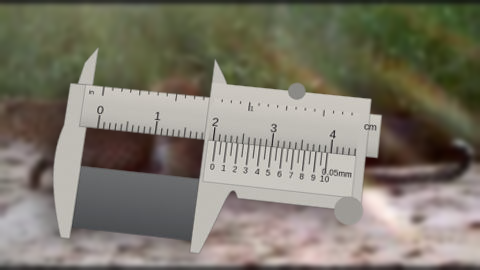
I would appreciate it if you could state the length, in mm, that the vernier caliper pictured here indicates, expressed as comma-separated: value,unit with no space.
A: 20.4,mm
